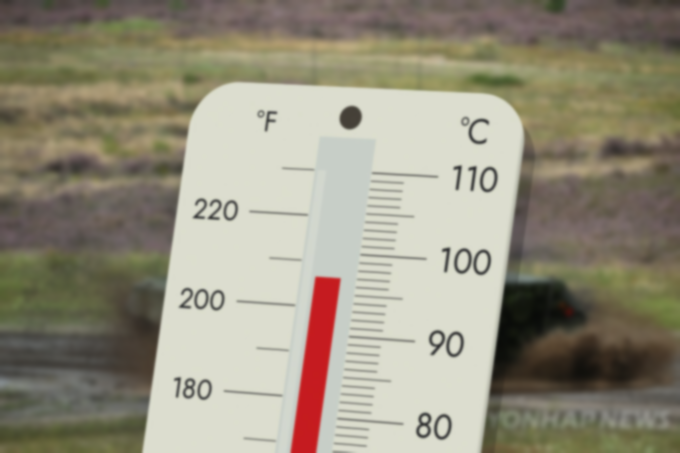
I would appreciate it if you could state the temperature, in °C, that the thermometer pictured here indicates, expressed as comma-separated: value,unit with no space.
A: 97,°C
